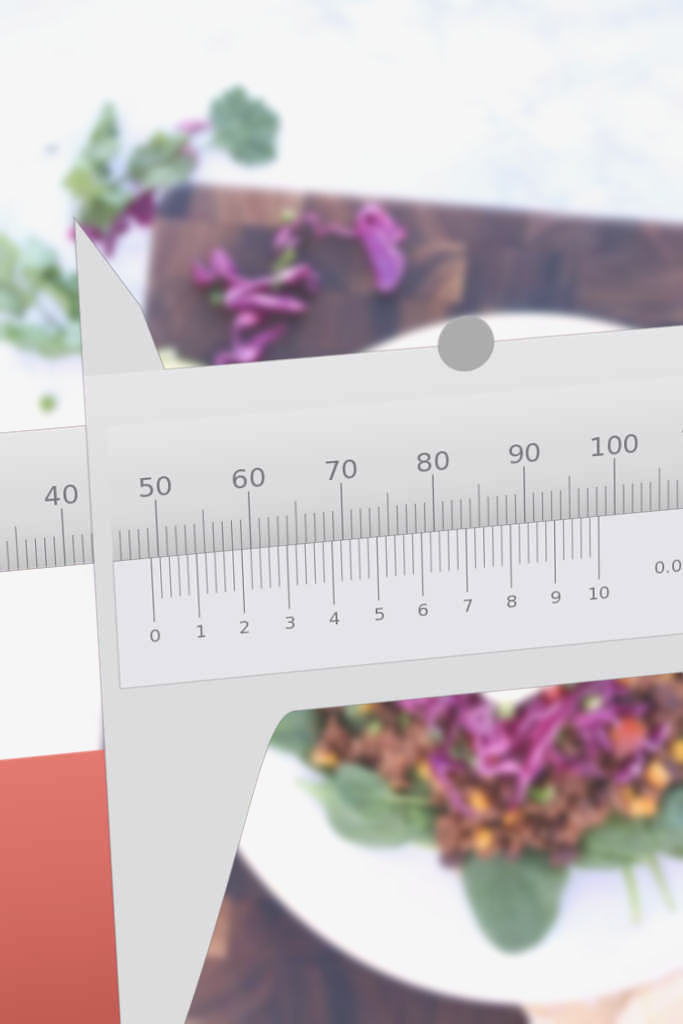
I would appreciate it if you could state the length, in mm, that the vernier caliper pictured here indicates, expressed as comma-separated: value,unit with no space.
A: 49.2,mm
